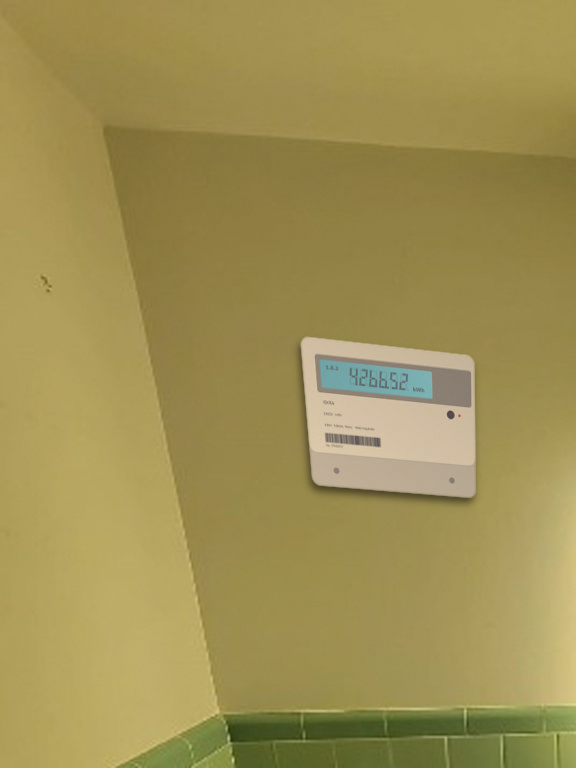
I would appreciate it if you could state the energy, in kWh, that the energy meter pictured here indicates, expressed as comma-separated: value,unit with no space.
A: 4266.52,kWh
